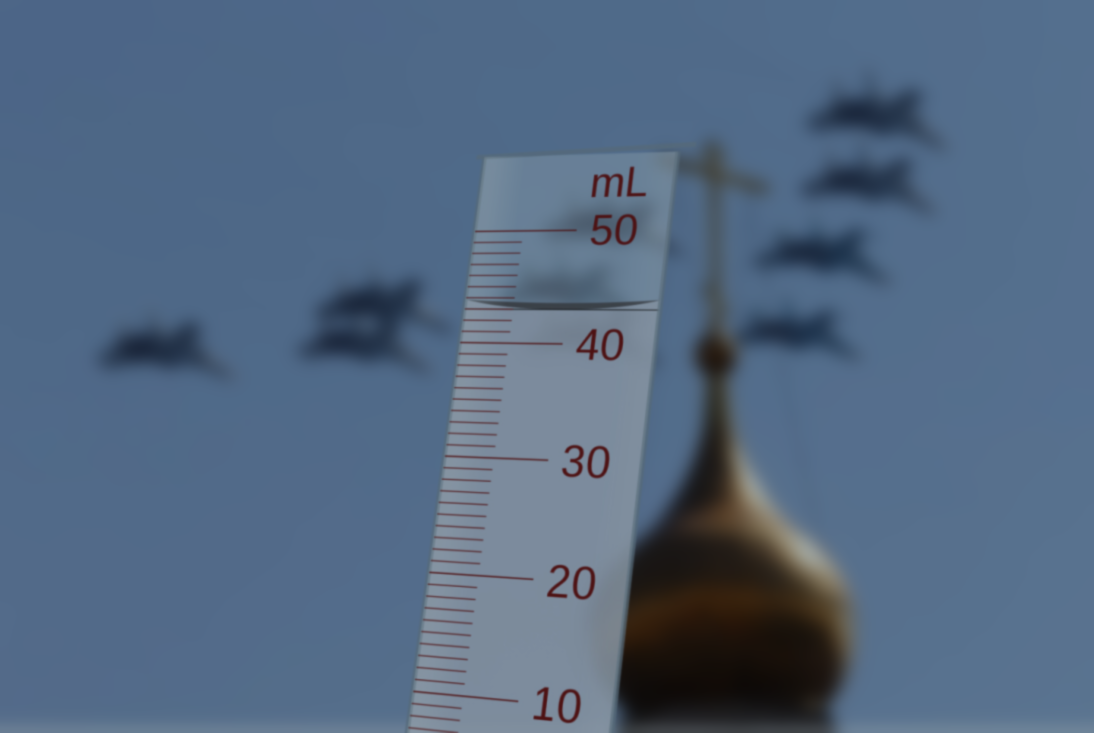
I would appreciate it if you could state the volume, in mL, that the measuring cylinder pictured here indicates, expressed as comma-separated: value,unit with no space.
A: 43,mL
